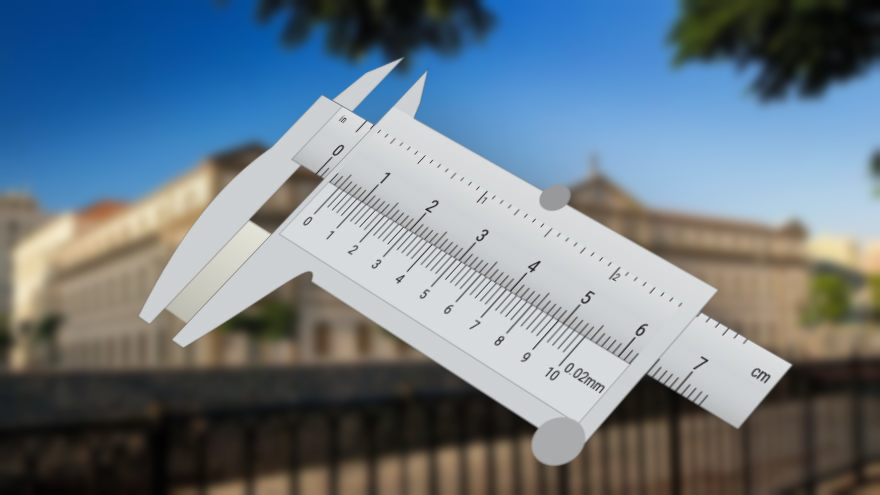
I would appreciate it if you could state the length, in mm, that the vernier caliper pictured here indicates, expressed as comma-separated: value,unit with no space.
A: 5.0,mm
